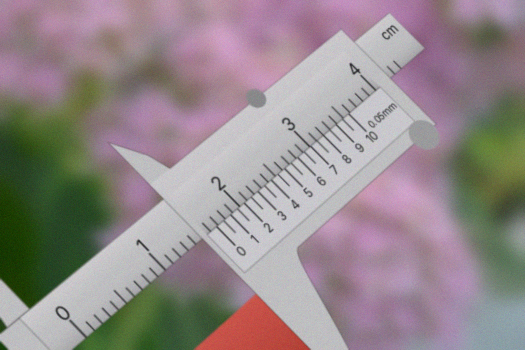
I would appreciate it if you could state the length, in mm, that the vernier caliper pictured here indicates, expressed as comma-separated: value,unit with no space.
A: 16.8,mm
